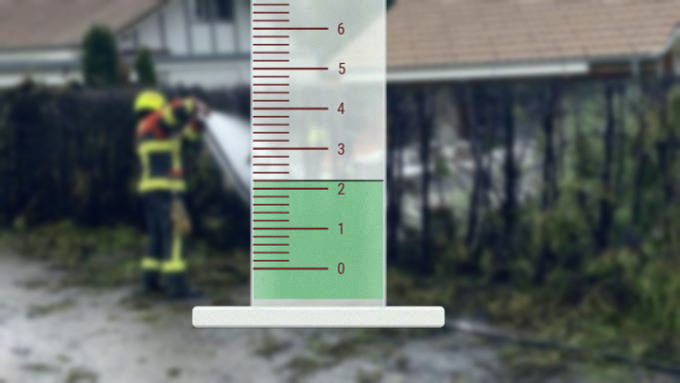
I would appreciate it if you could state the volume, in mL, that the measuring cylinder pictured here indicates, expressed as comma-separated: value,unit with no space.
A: 2.2,mL
